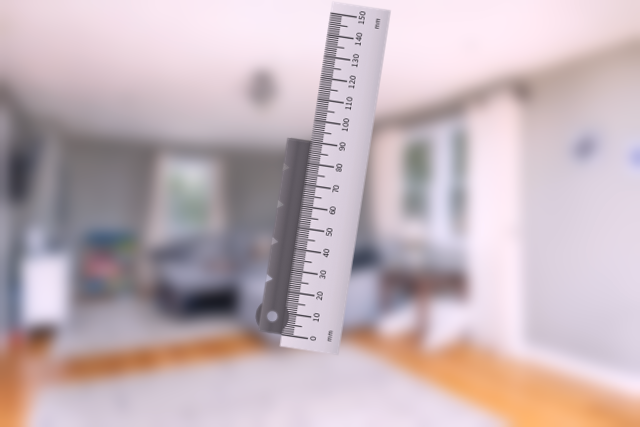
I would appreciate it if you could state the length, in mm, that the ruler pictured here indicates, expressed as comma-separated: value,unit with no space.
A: 90,mm
